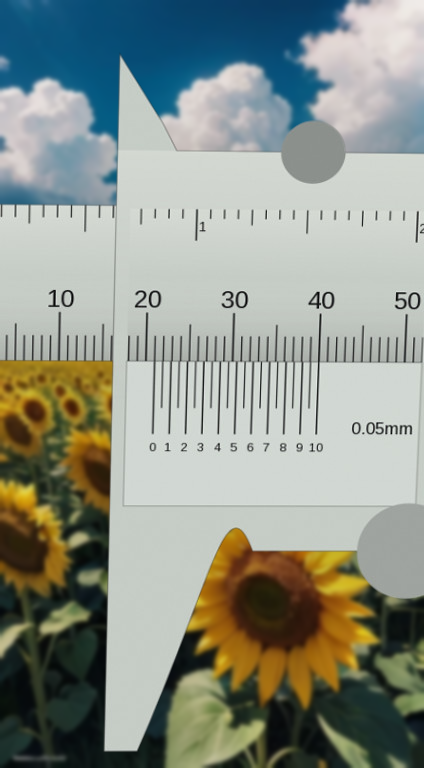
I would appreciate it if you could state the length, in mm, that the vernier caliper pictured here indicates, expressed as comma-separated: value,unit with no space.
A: 21.0,mm
